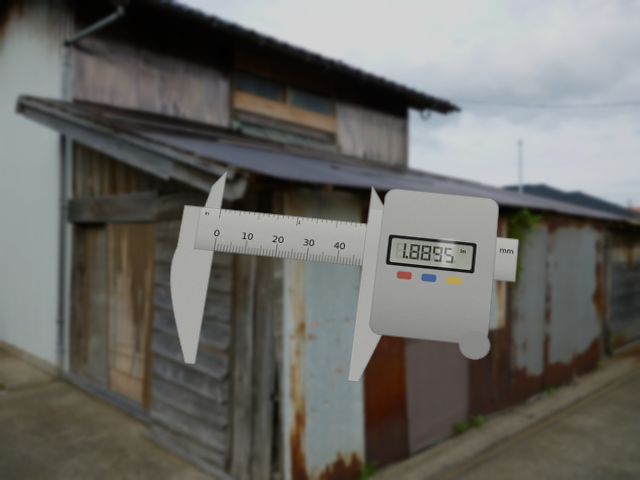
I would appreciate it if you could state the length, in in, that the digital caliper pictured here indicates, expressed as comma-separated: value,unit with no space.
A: 1.8895,in
